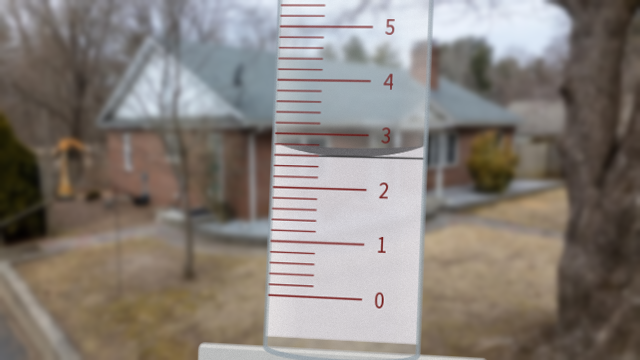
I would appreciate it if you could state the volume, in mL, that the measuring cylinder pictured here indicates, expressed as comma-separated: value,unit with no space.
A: 2.6,mL
